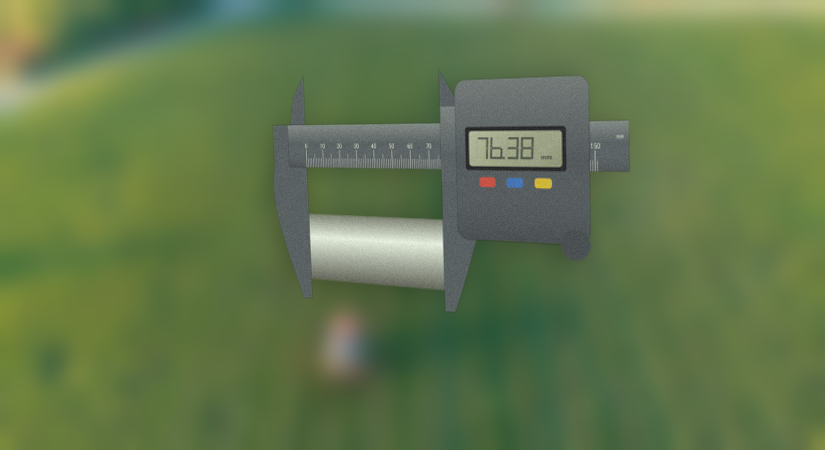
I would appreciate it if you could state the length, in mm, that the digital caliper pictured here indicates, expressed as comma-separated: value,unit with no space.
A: 76.38,mm
